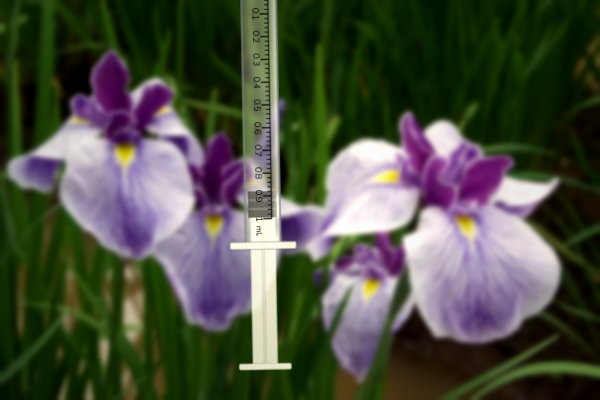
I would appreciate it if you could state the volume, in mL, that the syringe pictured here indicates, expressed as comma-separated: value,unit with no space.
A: 0.88,mL
